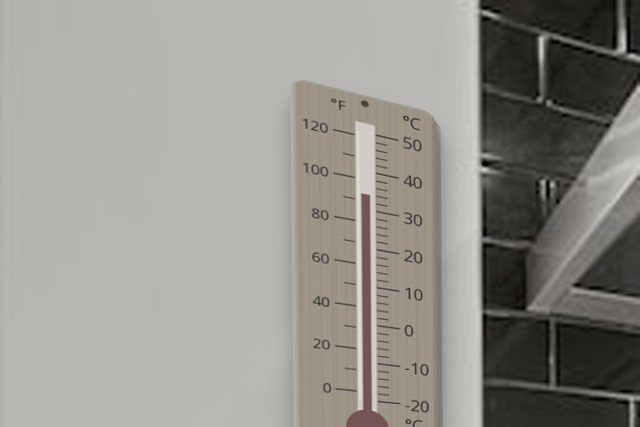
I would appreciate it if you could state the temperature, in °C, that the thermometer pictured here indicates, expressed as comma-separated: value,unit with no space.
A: 34,°C
